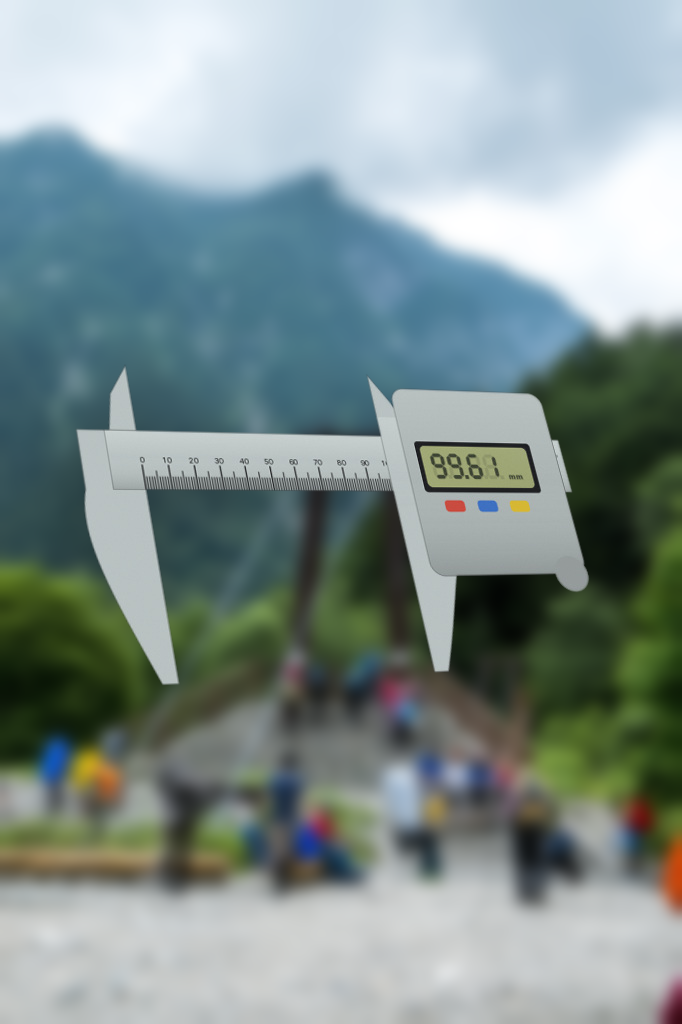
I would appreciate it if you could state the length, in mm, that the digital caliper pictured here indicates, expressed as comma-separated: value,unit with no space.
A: 99.61,mm
